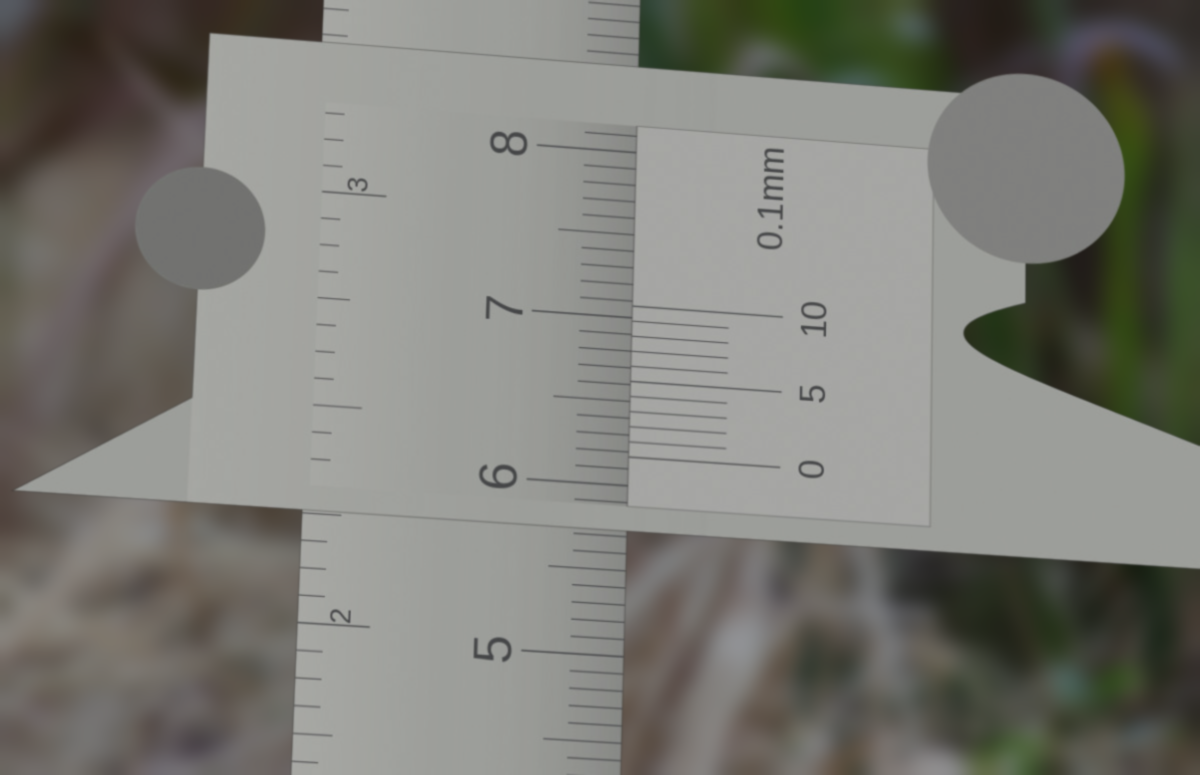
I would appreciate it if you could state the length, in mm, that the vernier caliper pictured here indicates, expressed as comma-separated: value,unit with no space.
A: 61.7,mm
